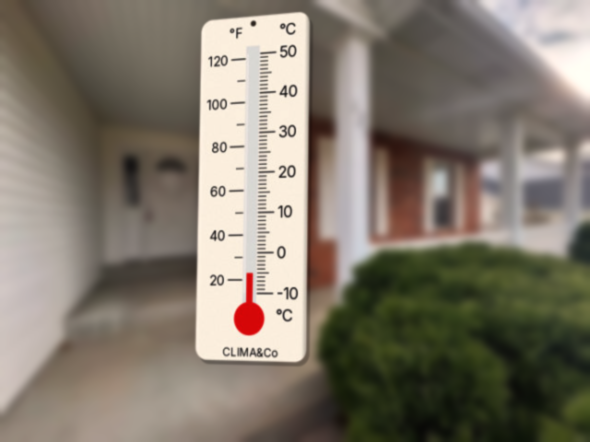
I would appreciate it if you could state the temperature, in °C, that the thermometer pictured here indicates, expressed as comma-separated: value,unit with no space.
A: -5,°C
